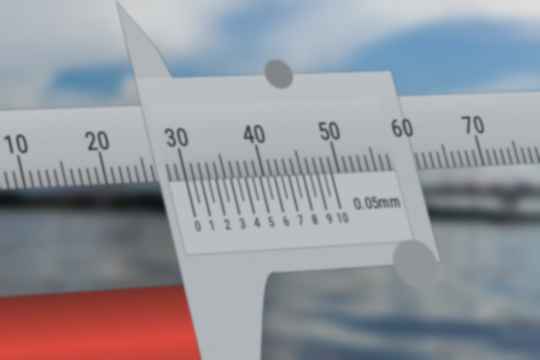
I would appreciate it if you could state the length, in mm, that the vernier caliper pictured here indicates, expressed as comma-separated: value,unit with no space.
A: 30.0,mm
